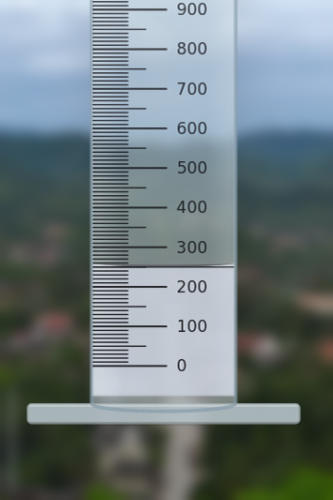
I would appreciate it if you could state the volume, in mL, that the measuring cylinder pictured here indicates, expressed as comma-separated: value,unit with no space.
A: 250,mL
